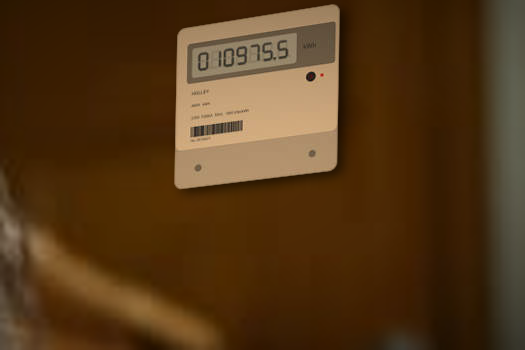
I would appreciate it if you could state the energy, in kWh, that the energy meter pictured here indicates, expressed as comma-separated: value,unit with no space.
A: 10975.5,kWh
